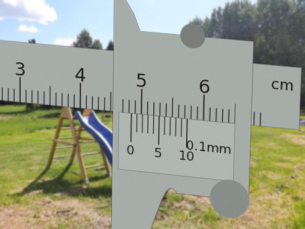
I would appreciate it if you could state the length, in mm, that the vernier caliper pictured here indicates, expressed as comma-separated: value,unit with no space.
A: 48.4,mm
